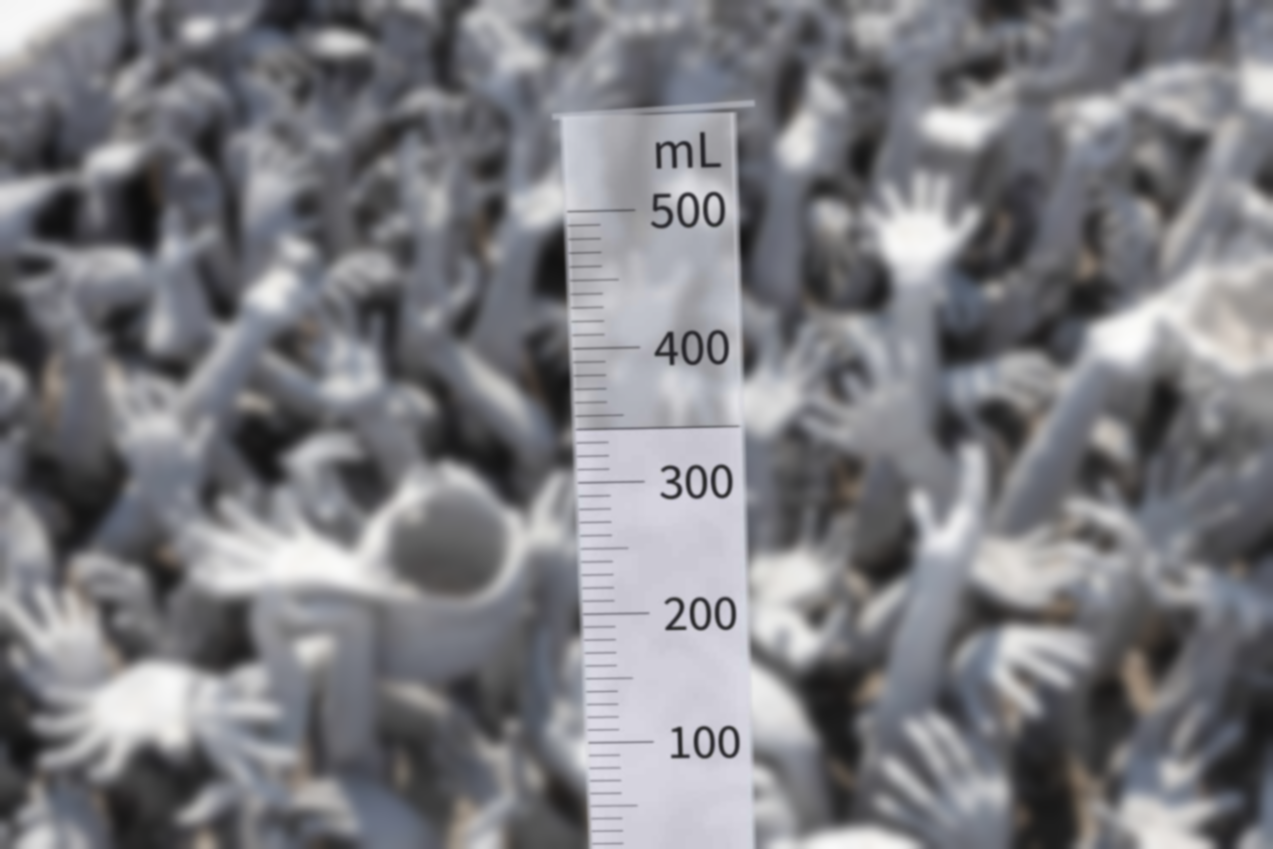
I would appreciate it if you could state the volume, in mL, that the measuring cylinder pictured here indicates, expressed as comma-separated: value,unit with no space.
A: 340,mL
